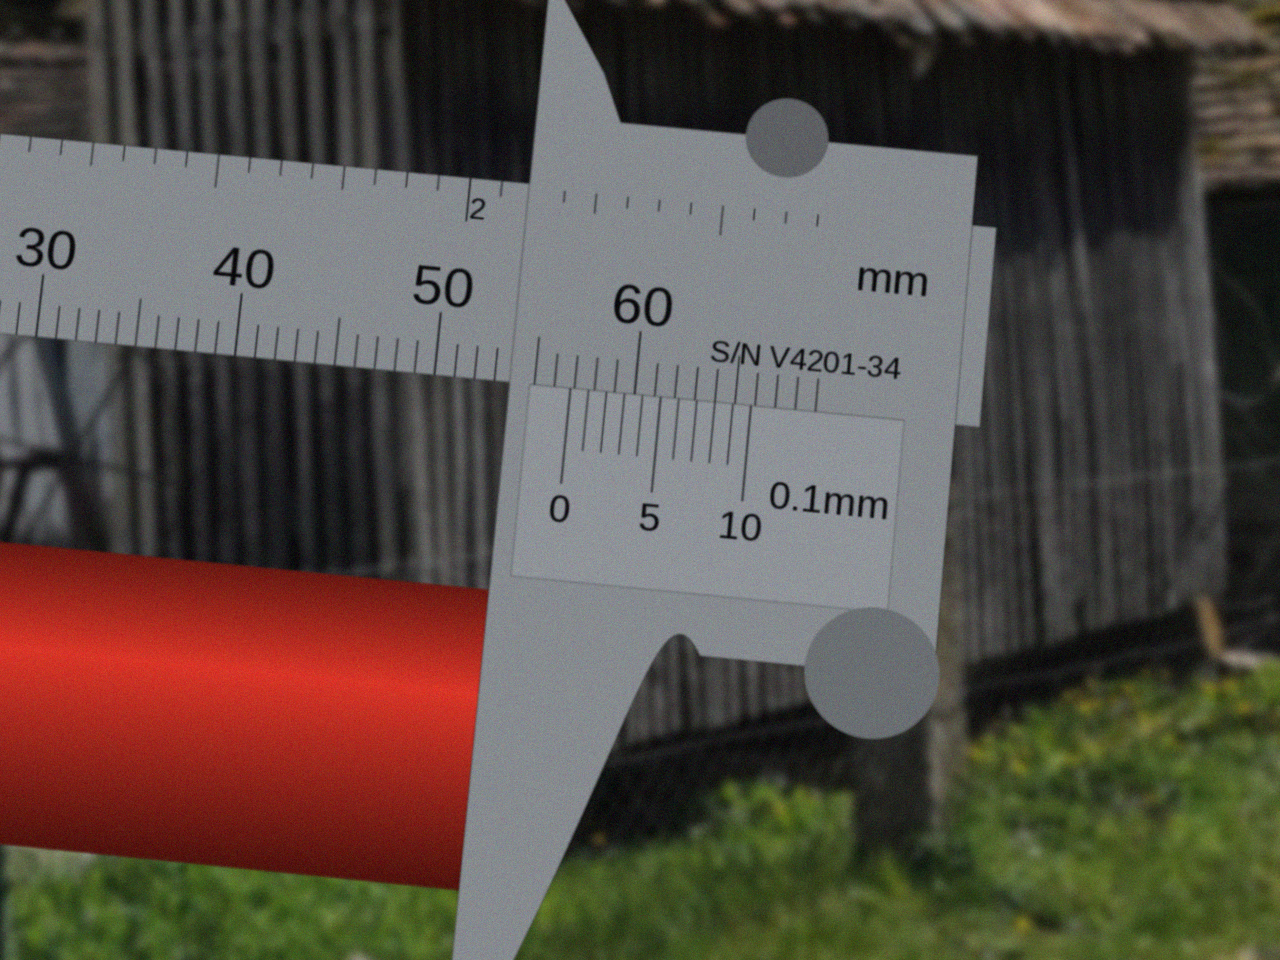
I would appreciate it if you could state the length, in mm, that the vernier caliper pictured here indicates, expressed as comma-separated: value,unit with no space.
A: 56.8,mm
